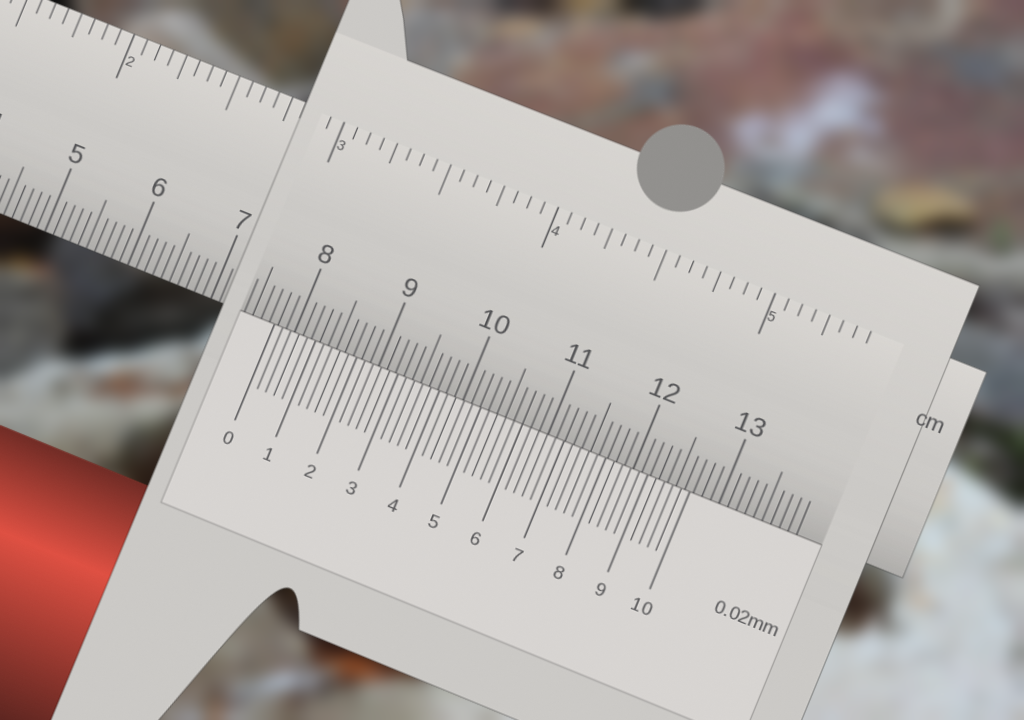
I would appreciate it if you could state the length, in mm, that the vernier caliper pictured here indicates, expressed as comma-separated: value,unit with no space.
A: 77.6,mm
